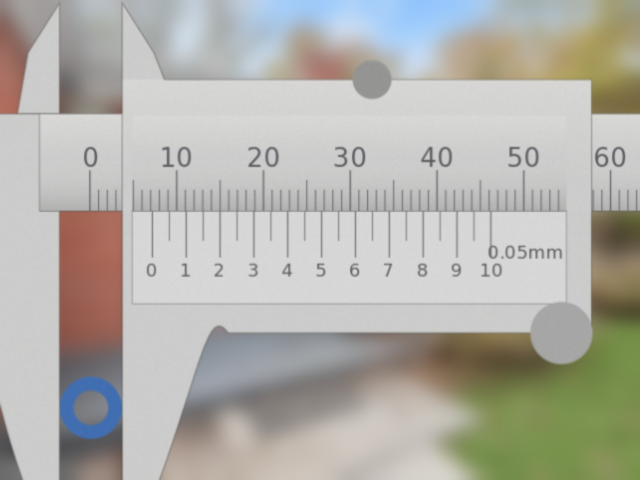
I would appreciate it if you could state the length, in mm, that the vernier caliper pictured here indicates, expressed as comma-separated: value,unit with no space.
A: 7.2,mm
